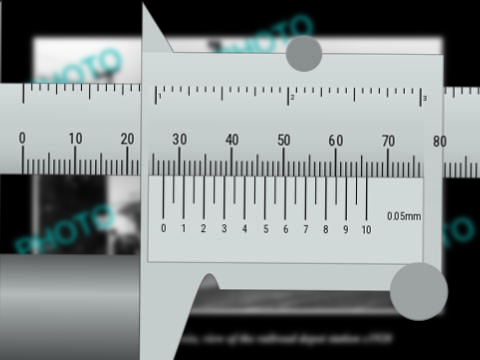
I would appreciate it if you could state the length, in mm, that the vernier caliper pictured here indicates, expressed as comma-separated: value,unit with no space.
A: 27.0,mm
